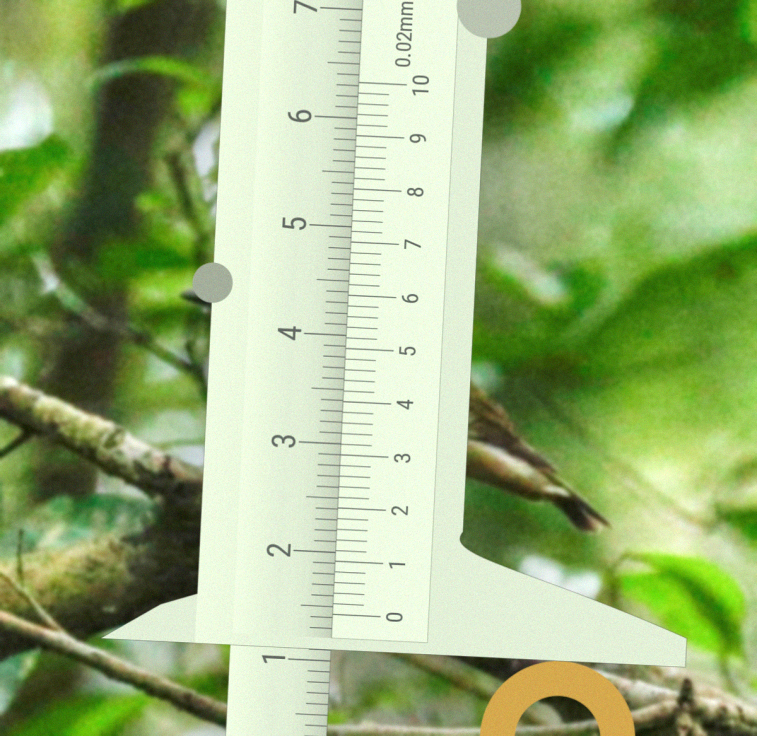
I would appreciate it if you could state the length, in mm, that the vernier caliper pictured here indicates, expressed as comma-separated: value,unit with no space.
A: 14.3,mm
